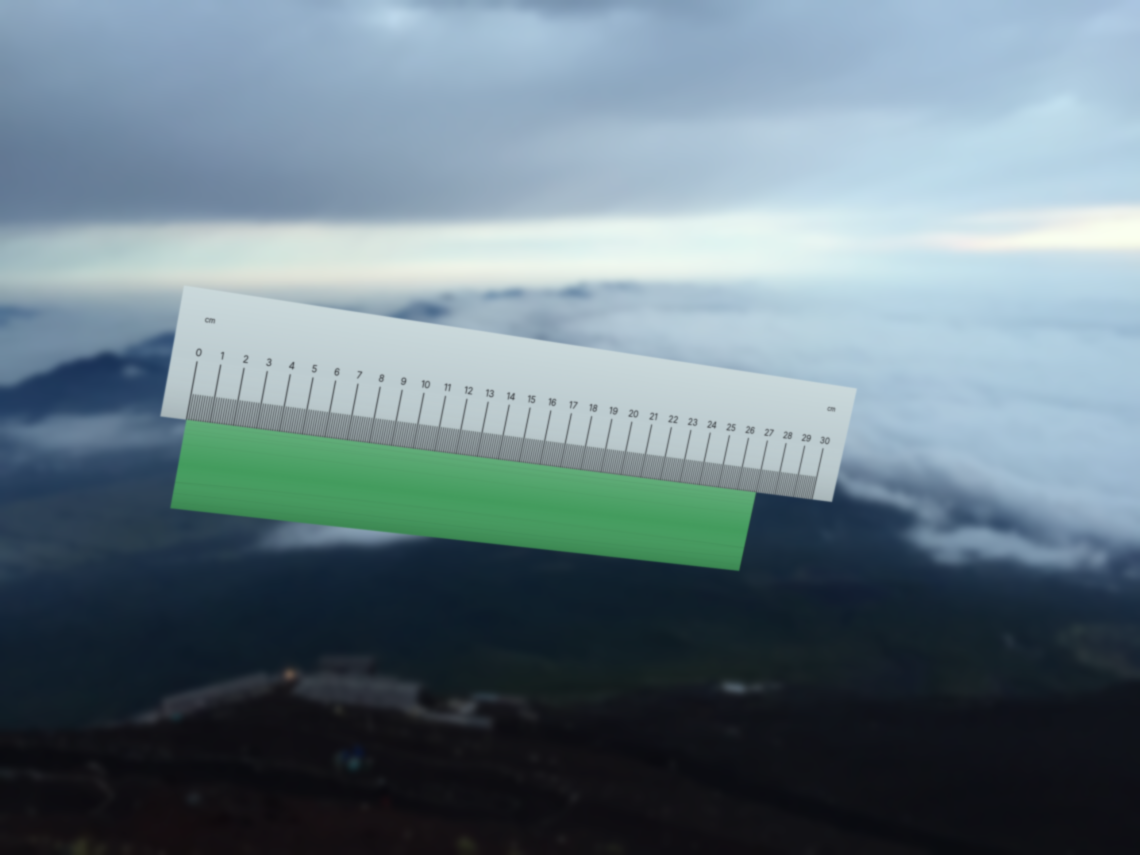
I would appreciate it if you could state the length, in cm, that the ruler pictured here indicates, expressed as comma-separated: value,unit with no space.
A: 27,cm
